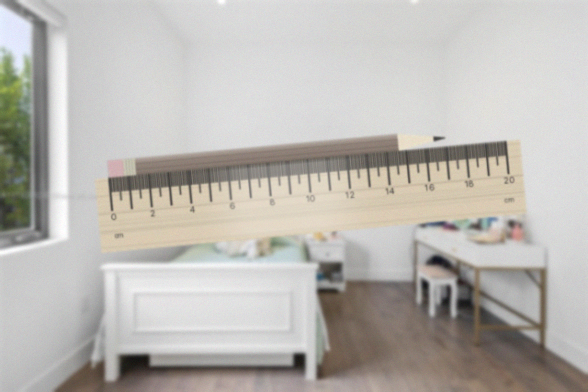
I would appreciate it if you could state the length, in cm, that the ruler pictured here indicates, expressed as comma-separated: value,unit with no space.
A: 17,cm
